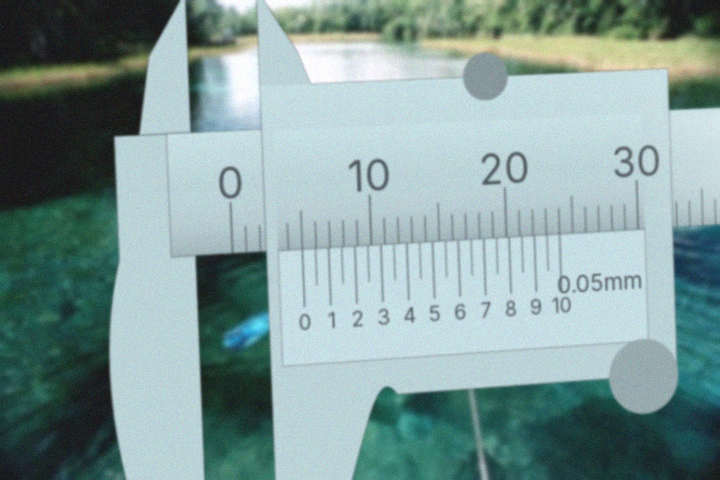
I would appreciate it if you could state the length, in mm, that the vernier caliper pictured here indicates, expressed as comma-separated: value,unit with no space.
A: 5.0,mm
